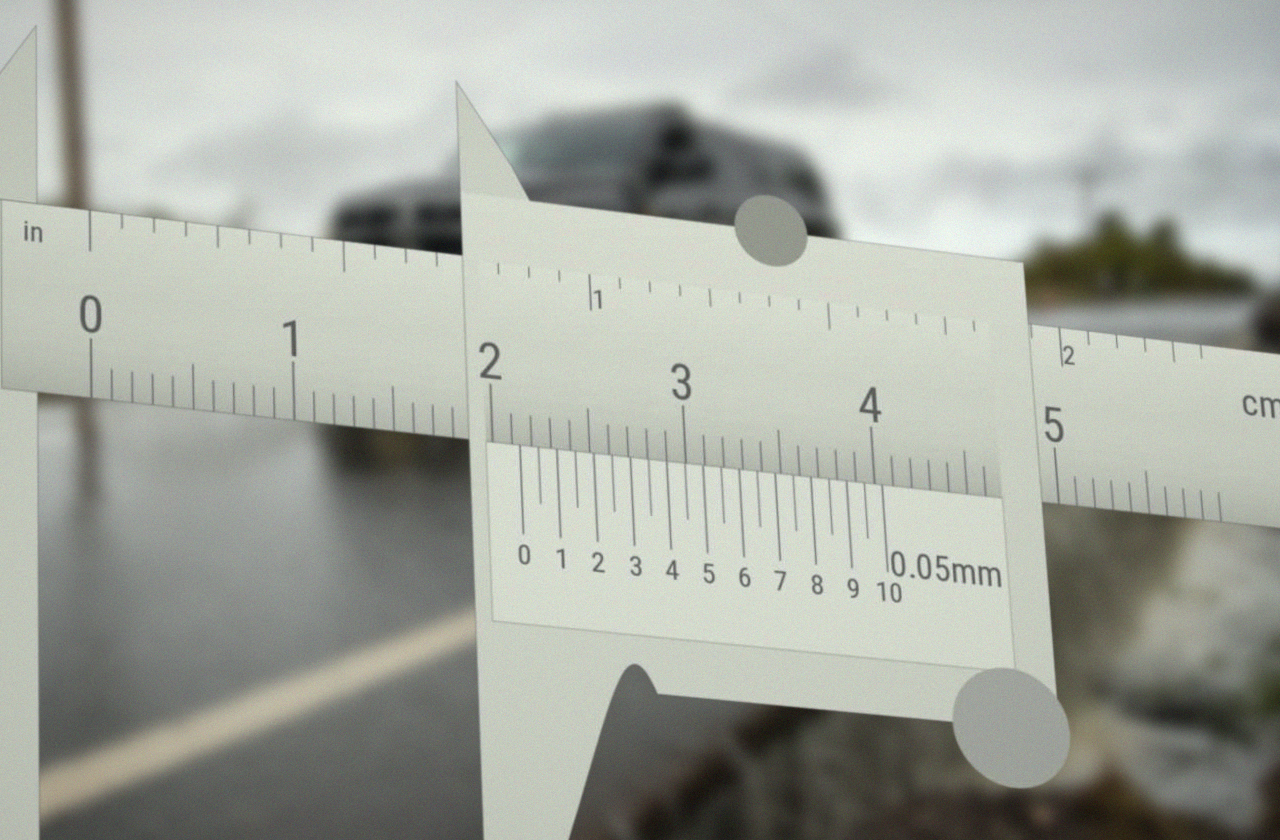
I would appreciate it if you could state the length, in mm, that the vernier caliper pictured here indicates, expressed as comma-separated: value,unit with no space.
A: 21.4,mm
